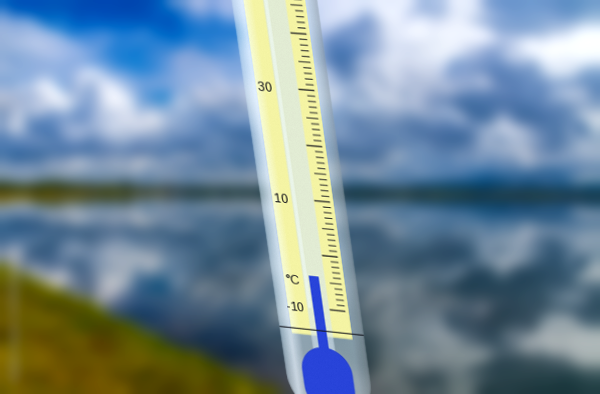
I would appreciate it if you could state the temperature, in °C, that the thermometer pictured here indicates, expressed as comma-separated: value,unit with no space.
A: -4,°C
